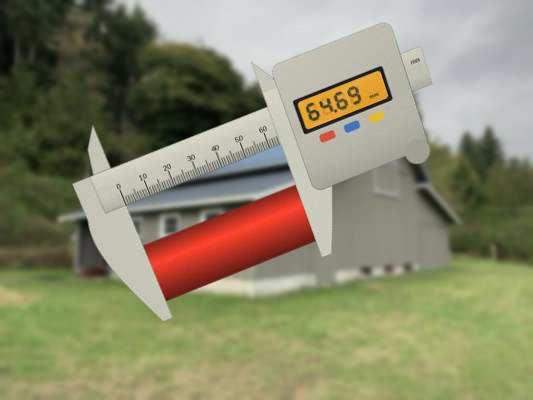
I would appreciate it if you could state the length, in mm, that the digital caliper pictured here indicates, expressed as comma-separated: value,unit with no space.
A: 64.69,mm
